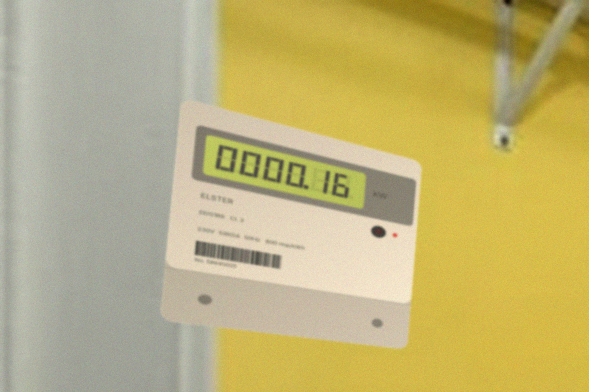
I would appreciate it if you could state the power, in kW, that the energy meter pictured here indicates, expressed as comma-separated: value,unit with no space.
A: 0.16,kW
